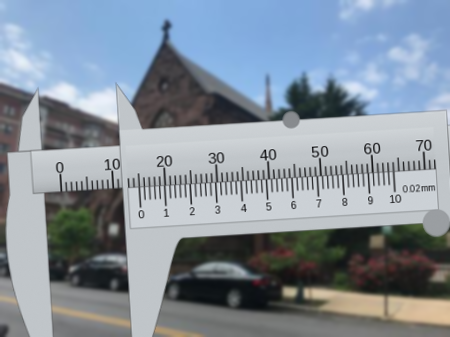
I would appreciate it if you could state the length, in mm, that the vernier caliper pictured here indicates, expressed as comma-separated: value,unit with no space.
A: 15.0,mm
